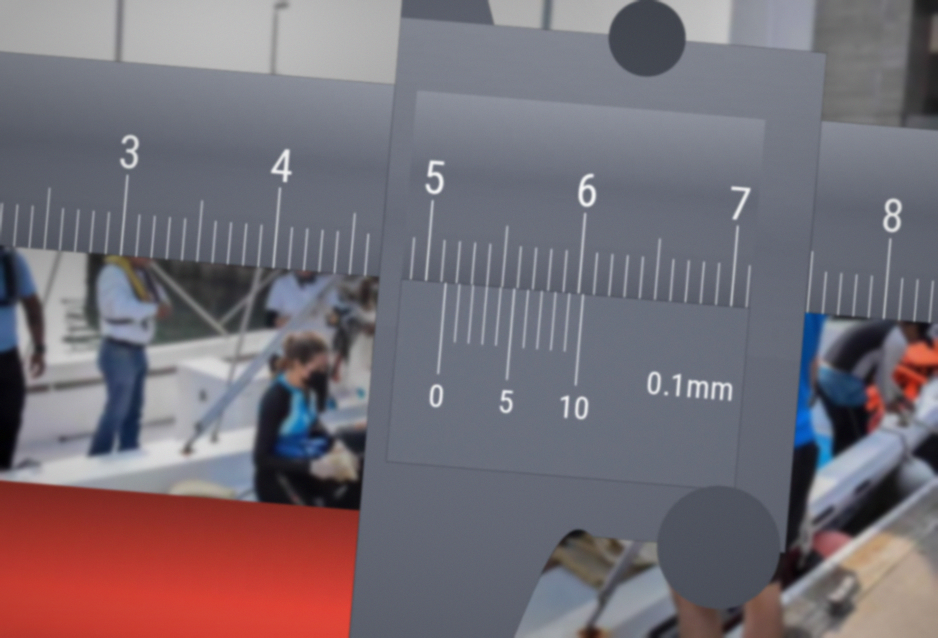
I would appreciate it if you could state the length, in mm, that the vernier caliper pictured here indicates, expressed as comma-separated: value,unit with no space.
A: 51.3,mm
